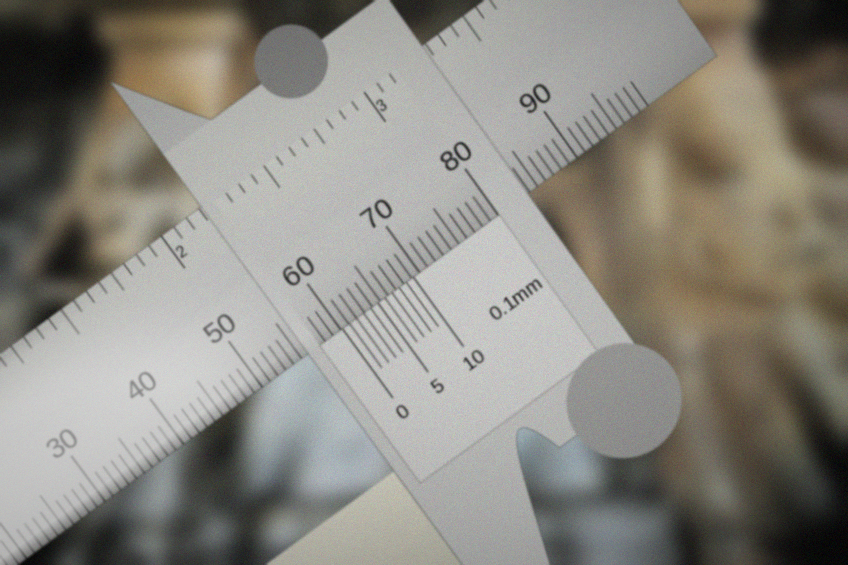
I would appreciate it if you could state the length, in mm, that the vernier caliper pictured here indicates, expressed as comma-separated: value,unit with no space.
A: 60.2,mm
